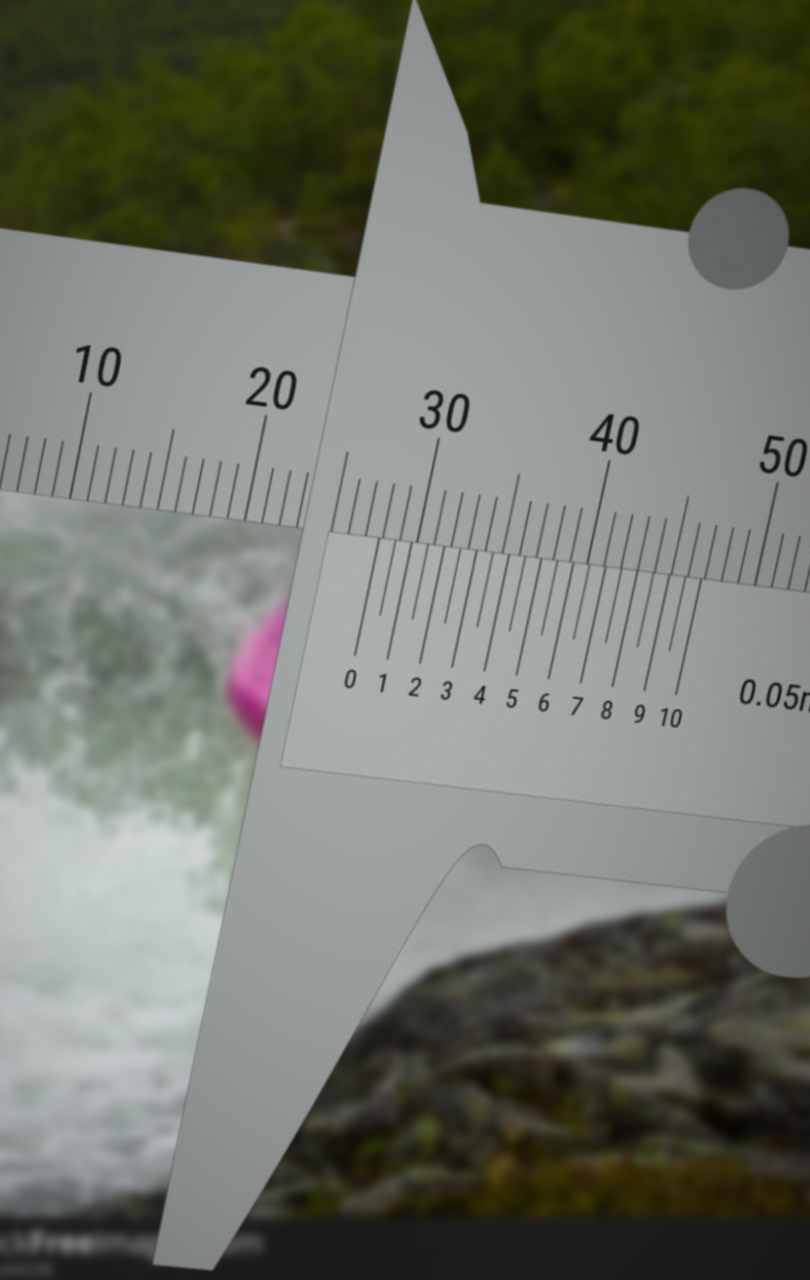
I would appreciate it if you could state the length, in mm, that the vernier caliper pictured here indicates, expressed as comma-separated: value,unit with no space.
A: 27.8,mm
